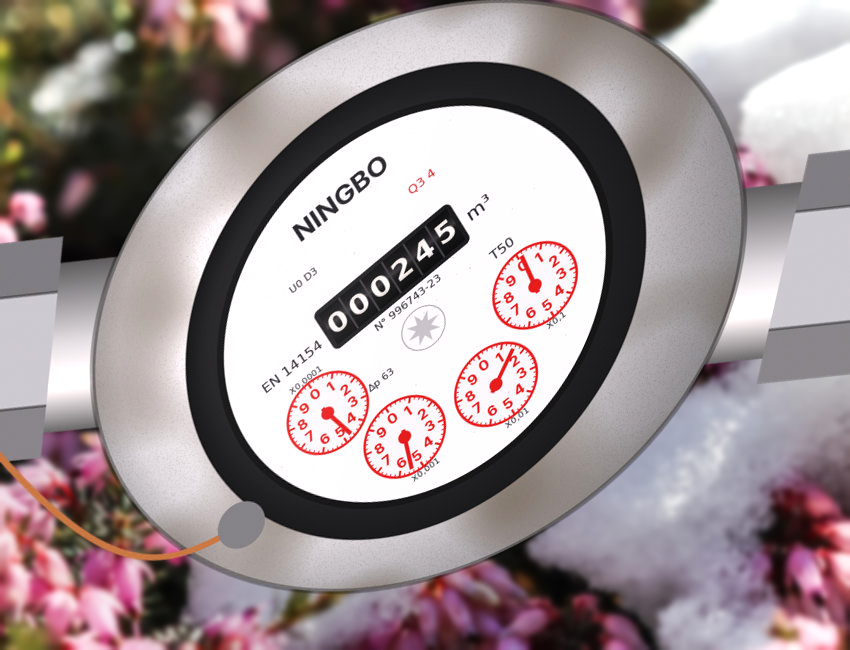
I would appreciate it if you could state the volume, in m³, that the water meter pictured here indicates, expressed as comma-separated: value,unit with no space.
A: 245.0154,m³
